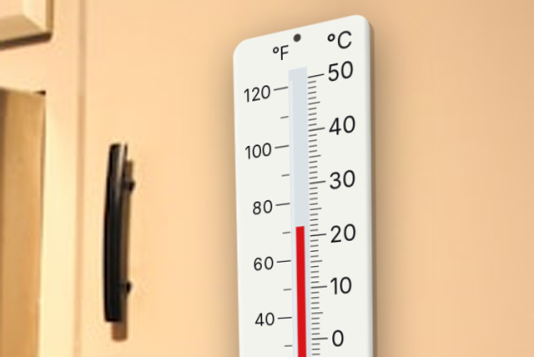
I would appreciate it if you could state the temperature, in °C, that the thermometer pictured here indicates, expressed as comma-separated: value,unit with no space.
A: 22,°C
